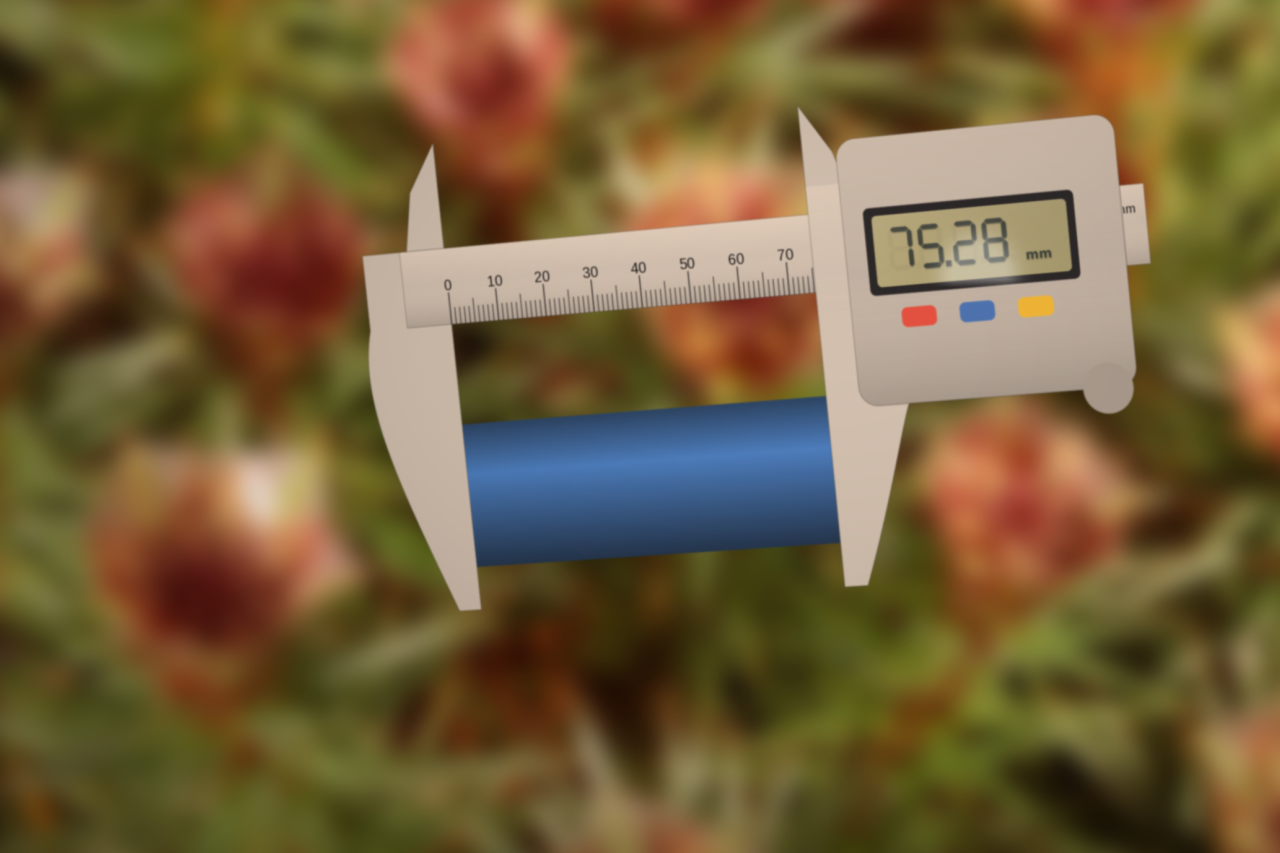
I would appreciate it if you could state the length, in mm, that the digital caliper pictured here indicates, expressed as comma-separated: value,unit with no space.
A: 75.28,mm
